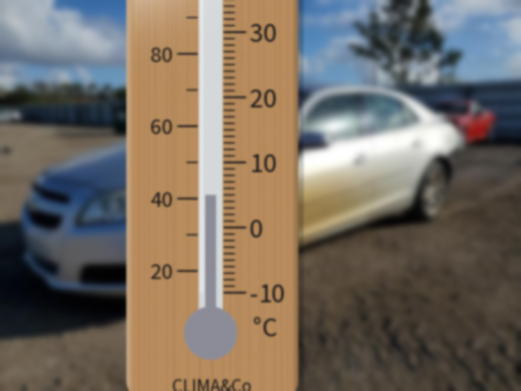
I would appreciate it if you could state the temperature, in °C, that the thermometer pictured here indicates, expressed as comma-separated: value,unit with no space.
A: 5,°C
